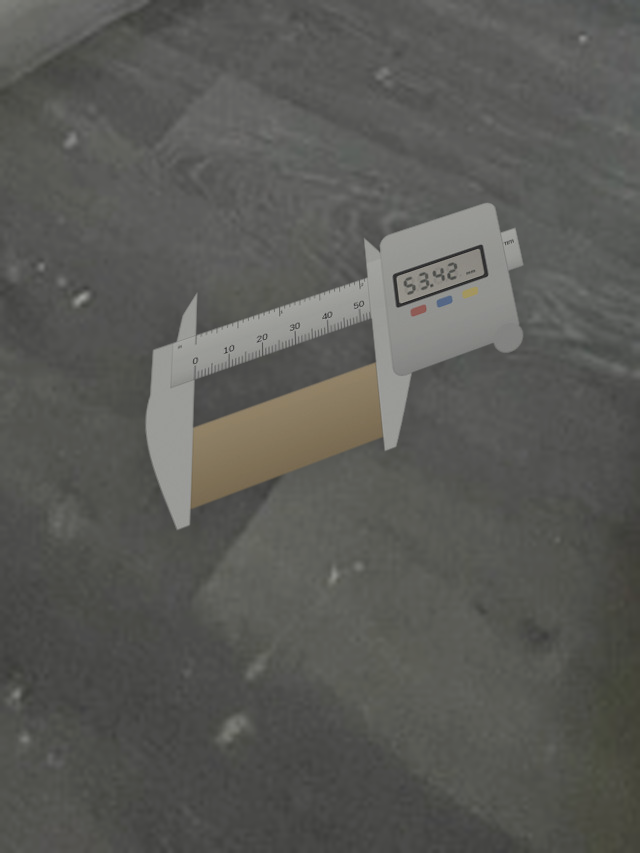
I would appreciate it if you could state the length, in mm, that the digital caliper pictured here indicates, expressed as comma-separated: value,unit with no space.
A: 53.42,mm
